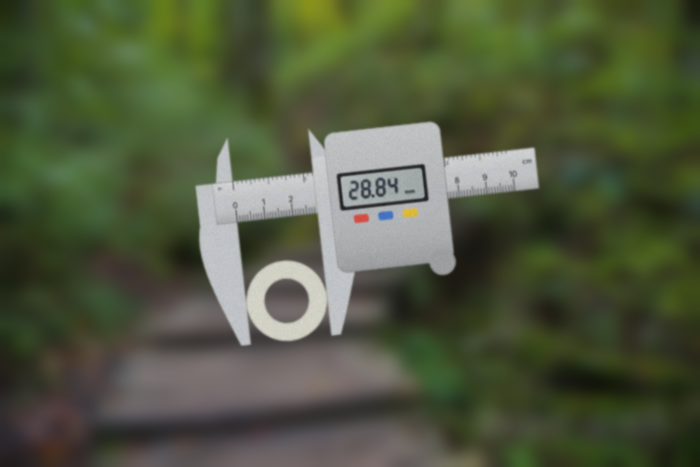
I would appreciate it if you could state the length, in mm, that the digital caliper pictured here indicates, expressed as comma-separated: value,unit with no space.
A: 28.84,mm
